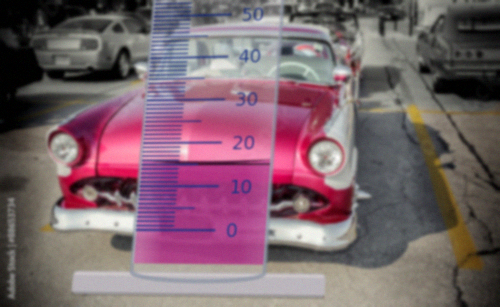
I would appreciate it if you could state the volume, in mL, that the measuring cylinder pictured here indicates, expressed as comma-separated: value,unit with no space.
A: 15,mL
